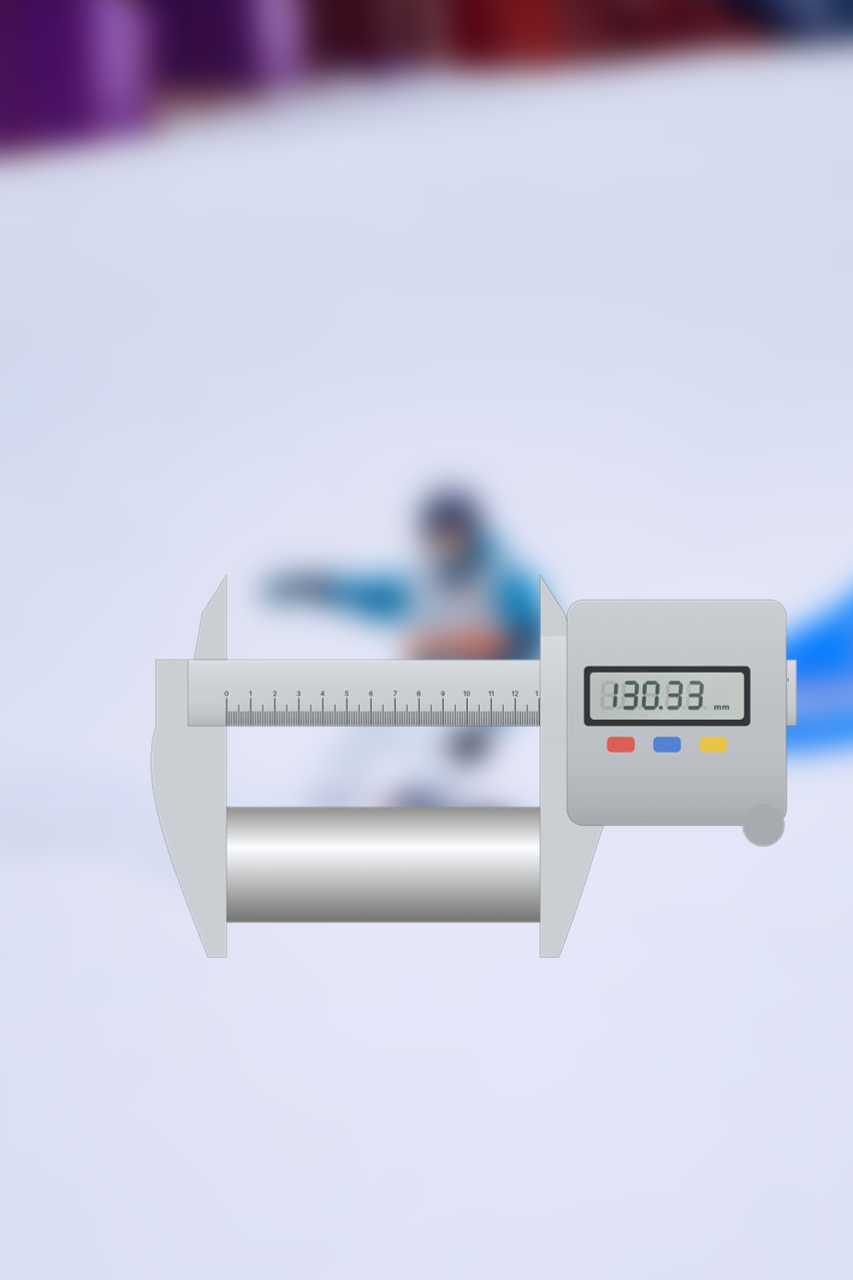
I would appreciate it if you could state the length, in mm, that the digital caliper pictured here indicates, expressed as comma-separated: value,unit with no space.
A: 130.33,mm
